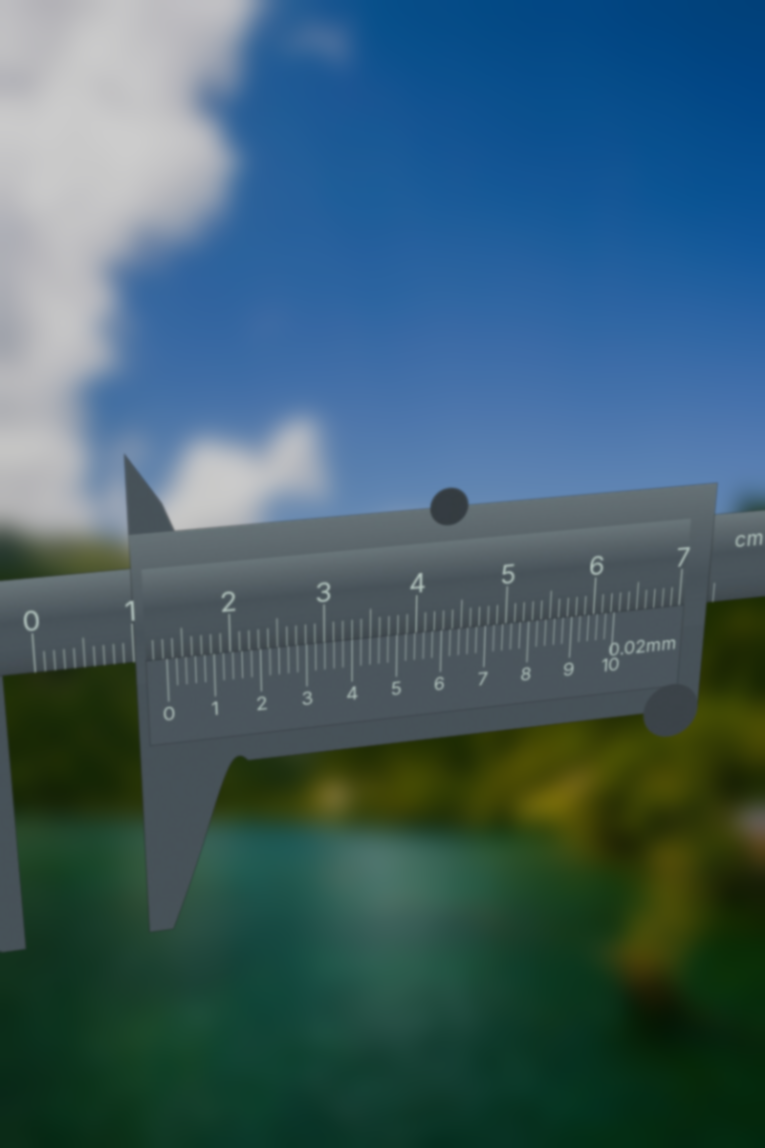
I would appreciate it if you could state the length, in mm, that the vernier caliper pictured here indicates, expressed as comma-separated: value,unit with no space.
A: 13.4,mm
